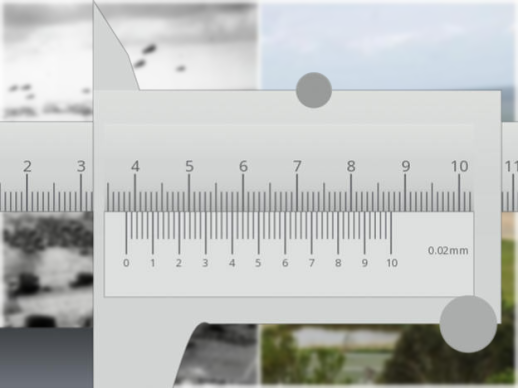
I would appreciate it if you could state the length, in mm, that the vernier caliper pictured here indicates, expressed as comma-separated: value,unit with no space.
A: 38.4,mm
